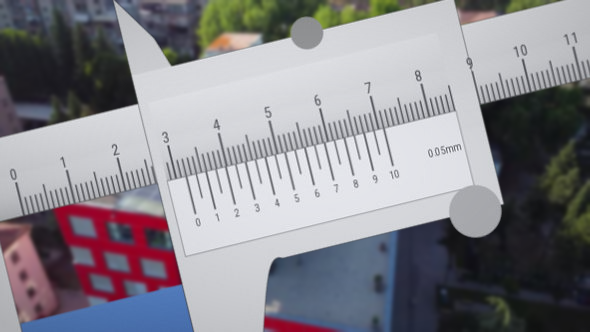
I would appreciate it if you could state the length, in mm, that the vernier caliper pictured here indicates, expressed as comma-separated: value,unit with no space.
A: 32.0,mm
